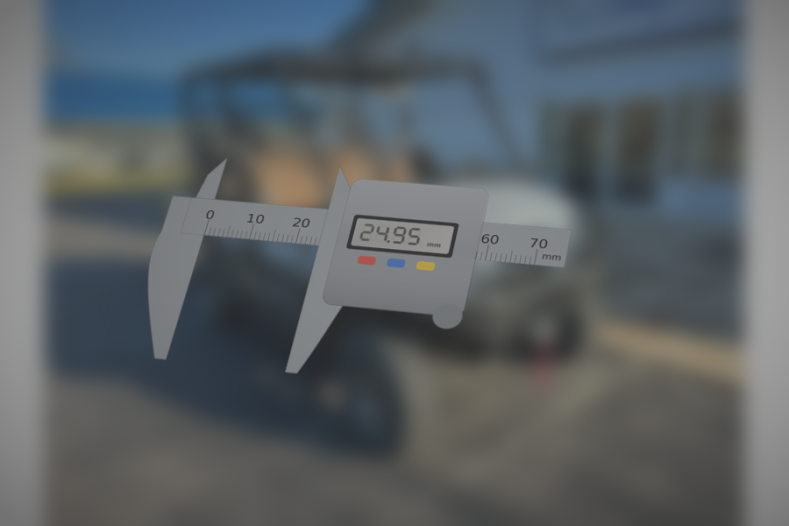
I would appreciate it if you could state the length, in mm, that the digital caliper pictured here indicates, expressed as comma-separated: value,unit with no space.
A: 24.95,mm
